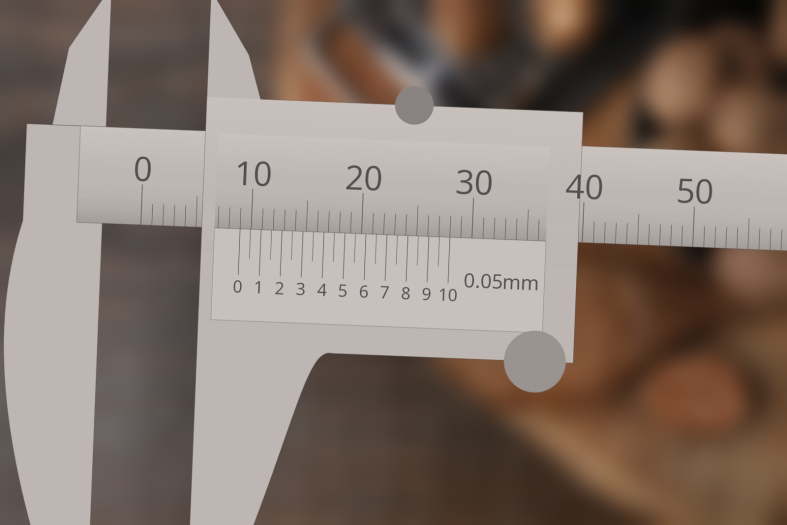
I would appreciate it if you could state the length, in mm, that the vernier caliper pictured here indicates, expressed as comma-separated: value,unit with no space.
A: 9.0,mm
